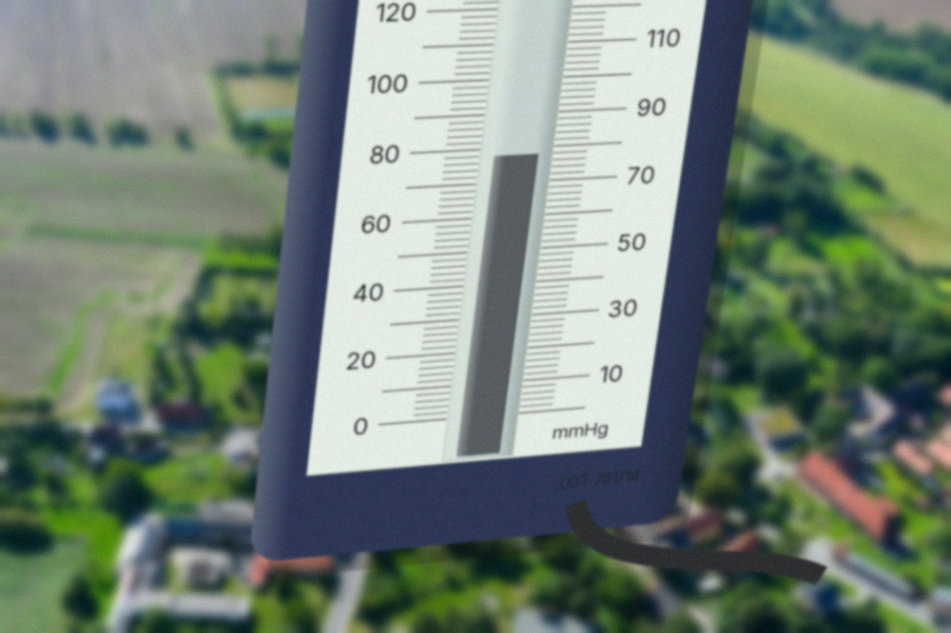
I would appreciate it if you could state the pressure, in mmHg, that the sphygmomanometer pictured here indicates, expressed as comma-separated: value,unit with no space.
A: 78,mmHg
